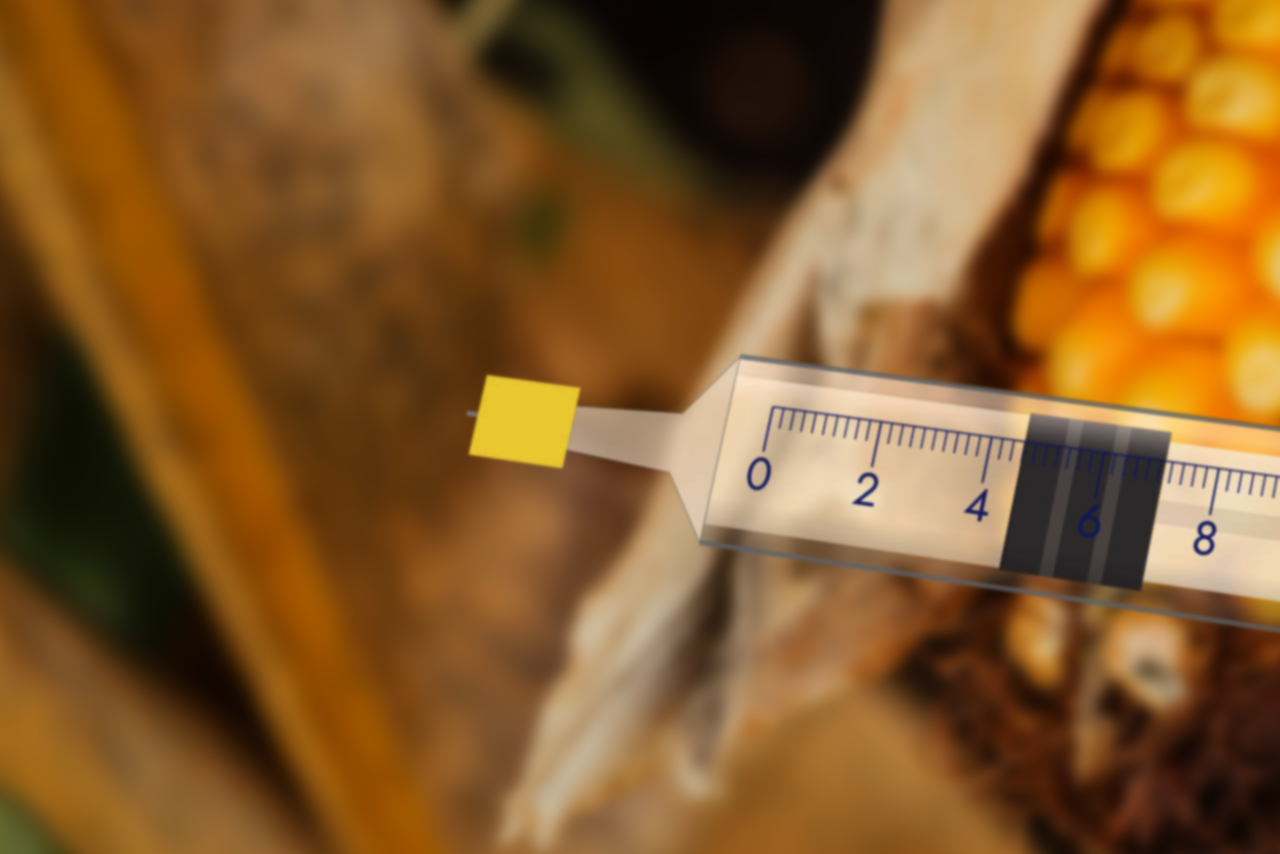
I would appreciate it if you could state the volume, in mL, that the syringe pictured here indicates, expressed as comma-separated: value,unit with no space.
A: 4.6,mL
